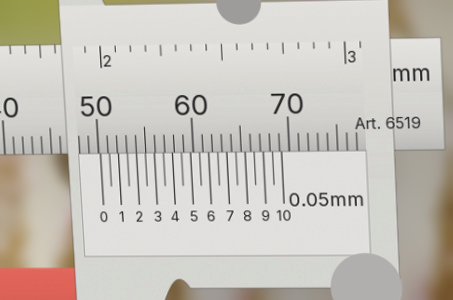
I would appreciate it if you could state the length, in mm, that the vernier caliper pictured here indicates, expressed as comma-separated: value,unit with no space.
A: 50.2,mm
